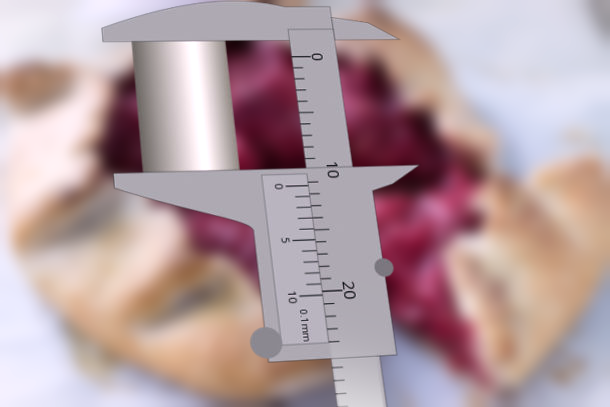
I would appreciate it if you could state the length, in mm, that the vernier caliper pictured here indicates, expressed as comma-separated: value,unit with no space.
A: 11.3,mm
